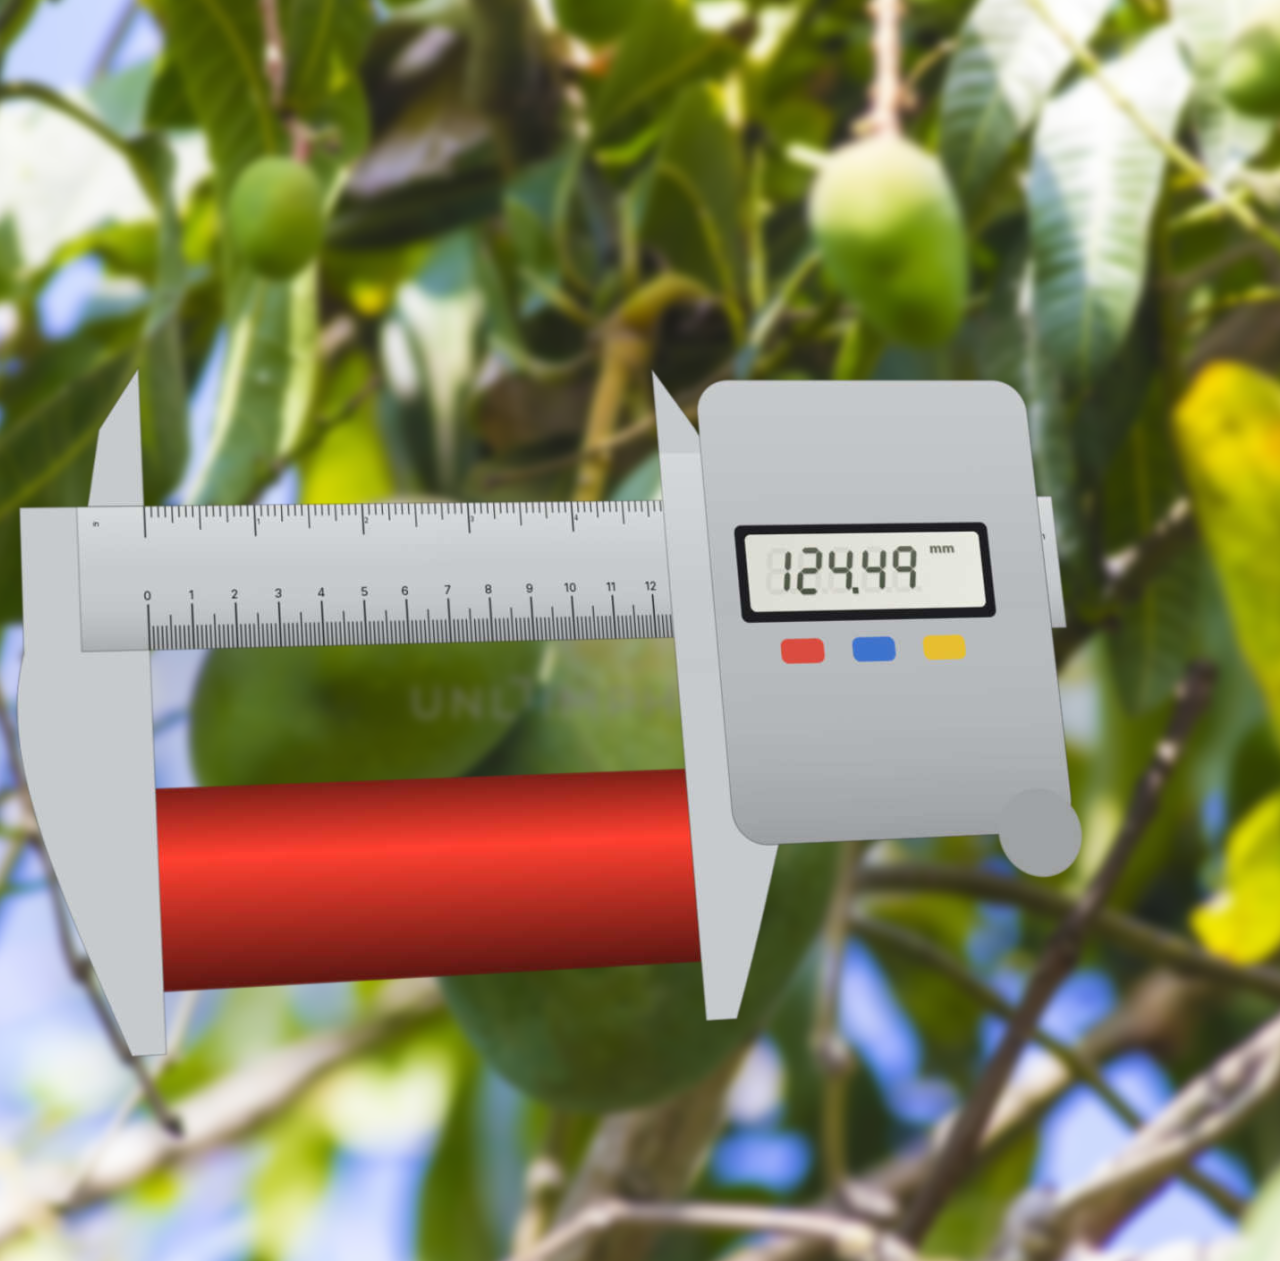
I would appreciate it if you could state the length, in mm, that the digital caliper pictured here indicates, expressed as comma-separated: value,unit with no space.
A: 124.49,mm
